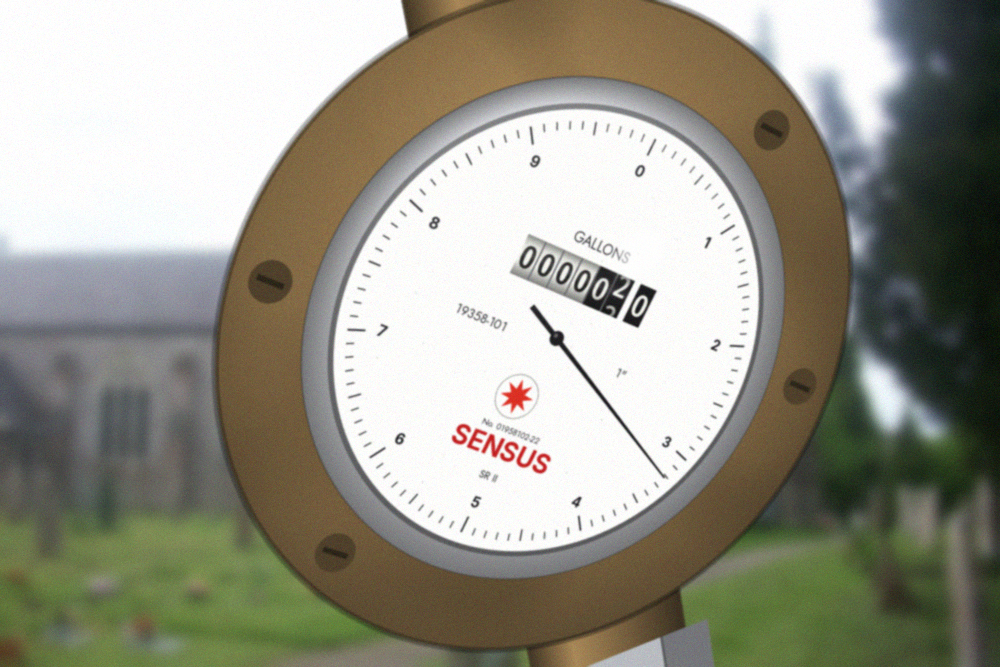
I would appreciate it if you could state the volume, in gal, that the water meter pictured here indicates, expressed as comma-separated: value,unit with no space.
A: 23.2,gal
